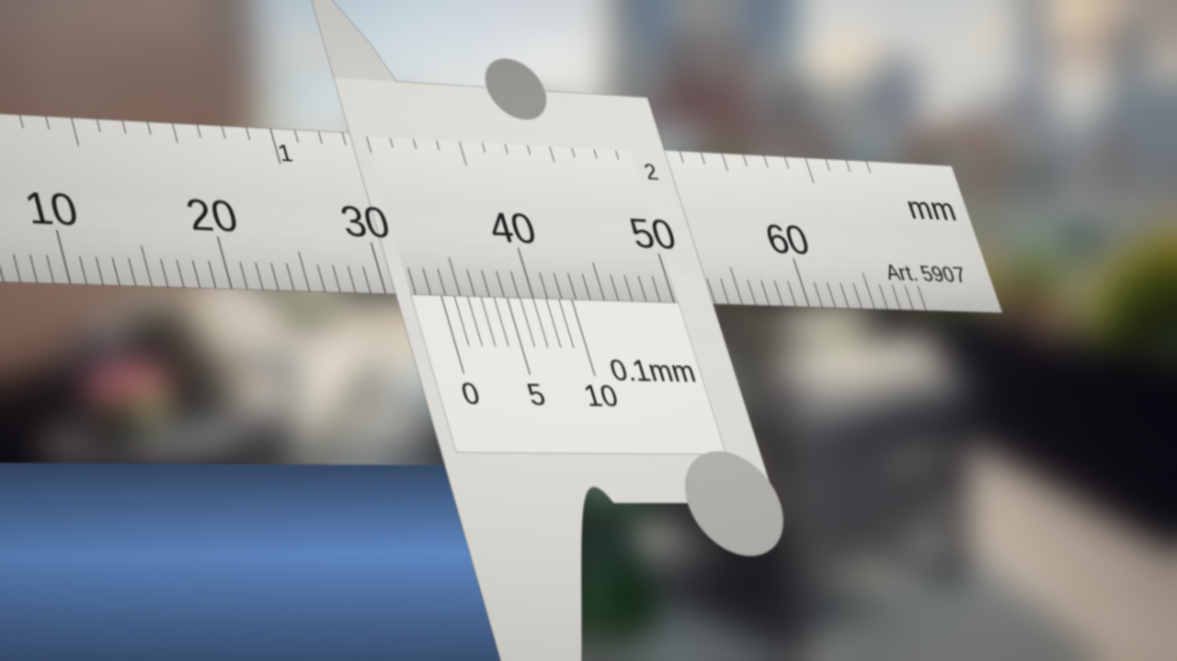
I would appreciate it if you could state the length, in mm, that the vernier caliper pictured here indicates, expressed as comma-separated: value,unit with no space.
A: 33.7,mm
